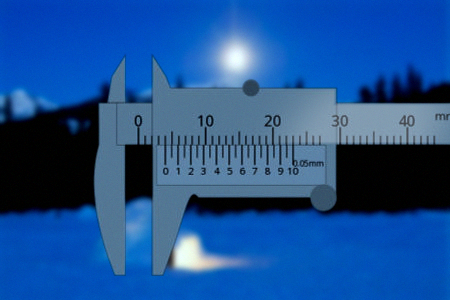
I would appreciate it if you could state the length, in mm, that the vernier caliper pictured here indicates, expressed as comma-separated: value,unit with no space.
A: 4.0,mm
